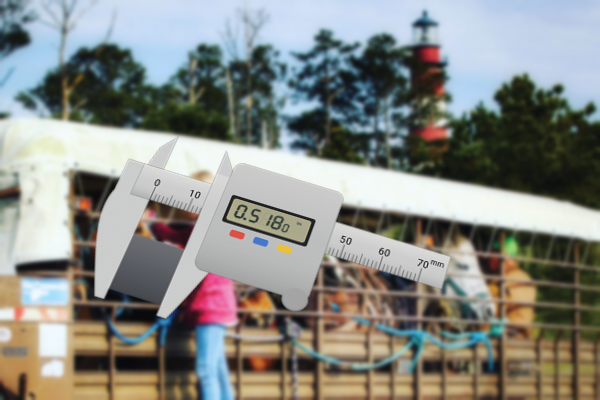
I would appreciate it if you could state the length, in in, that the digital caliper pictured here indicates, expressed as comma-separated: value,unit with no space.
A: 0.5180,in
